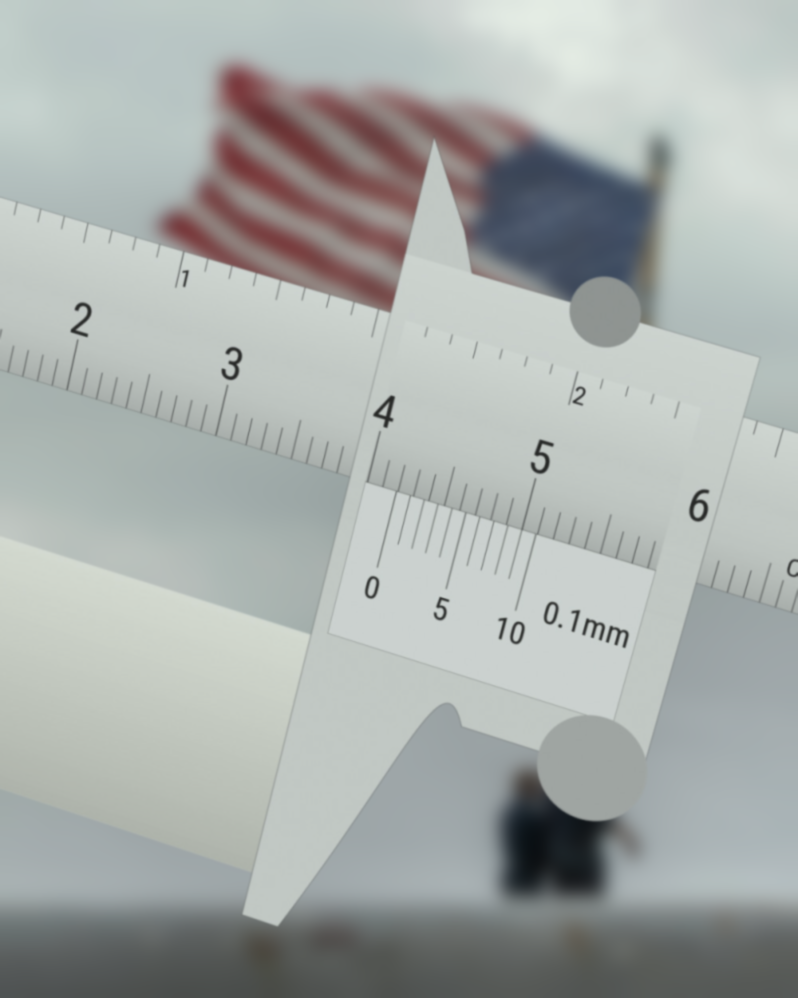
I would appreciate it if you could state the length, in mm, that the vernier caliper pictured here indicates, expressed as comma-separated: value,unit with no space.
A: 41.9,mm
